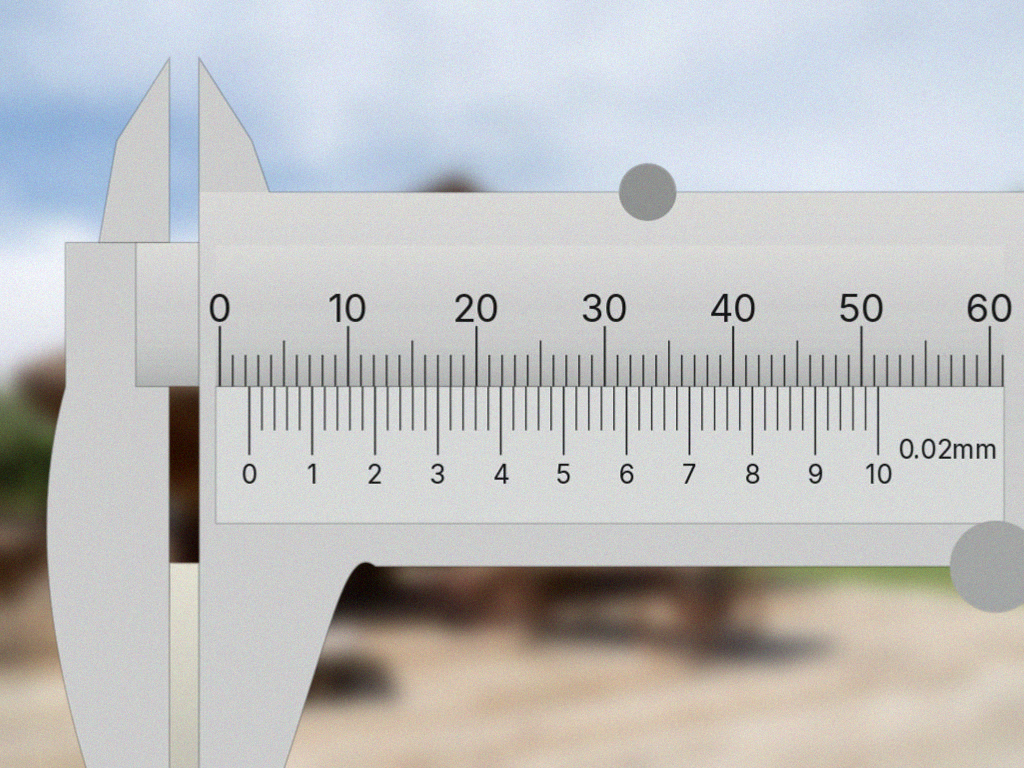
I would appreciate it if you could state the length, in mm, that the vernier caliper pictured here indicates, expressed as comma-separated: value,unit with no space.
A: 2.3,mm
